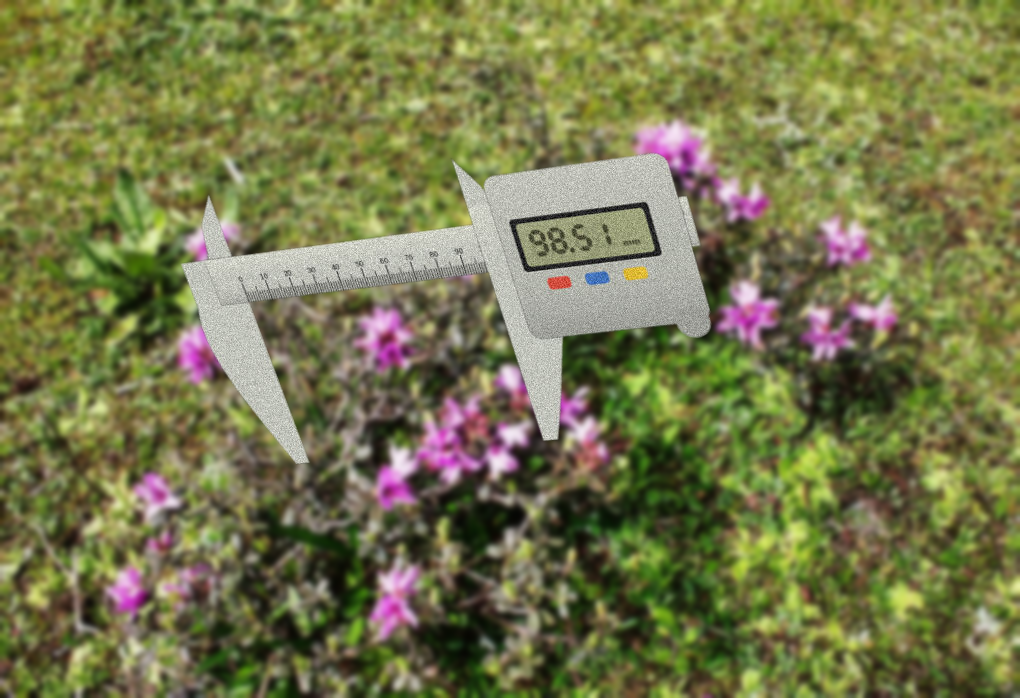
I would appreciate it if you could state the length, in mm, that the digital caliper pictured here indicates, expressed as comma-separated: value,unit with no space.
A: 98.51,mm
